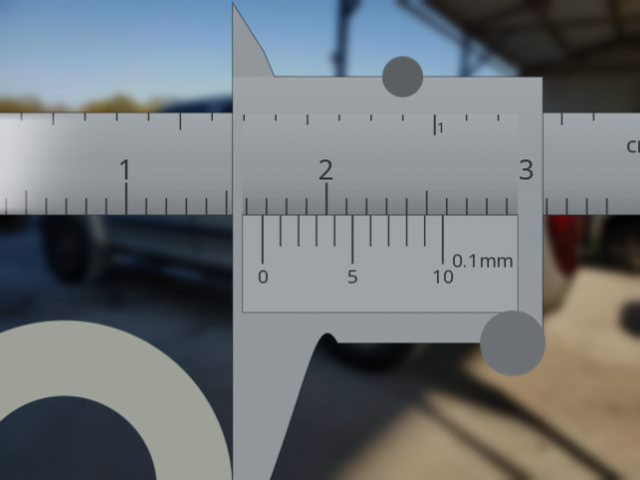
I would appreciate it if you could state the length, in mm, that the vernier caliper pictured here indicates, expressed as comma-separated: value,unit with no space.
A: 16.8,mm
